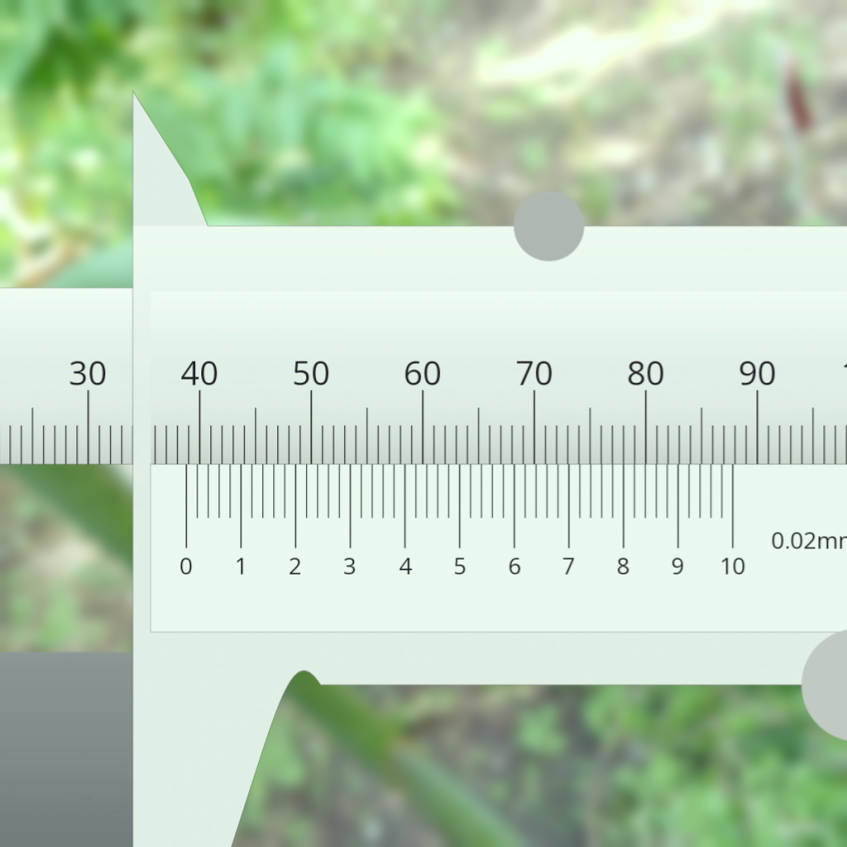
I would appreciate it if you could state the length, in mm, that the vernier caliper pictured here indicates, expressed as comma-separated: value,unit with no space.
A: 38.8,mm
